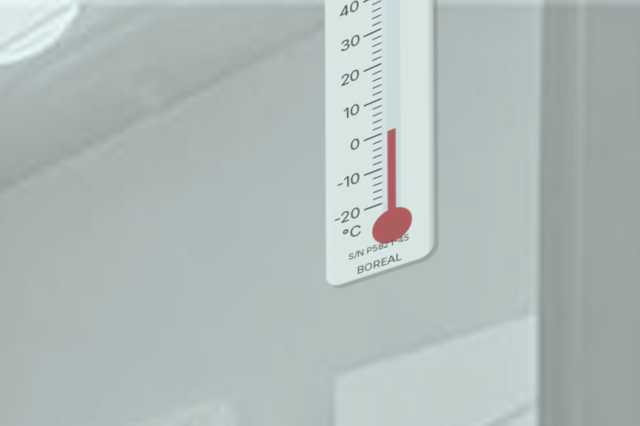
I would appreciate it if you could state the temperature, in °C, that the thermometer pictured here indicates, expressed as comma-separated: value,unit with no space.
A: 0,°C
